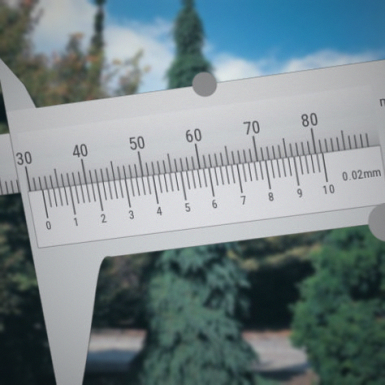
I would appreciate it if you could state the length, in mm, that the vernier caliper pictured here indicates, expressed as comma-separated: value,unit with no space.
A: 32.2,mm
